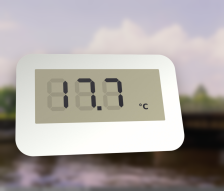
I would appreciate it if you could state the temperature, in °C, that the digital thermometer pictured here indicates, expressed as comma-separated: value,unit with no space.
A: 17.7,°C
